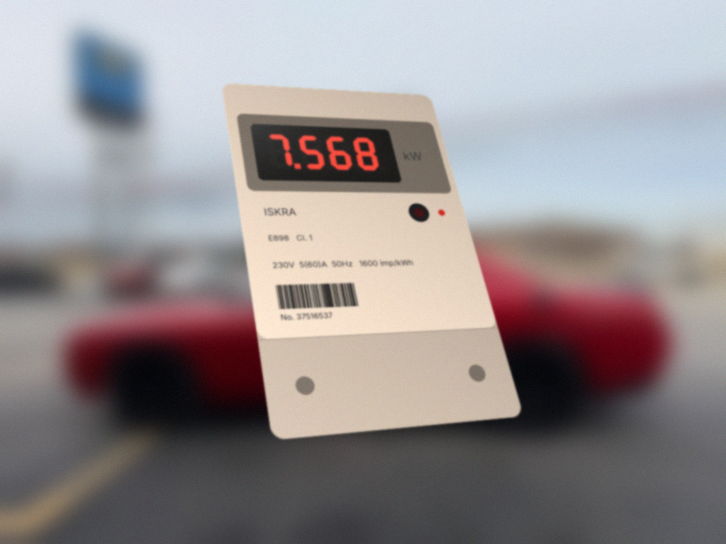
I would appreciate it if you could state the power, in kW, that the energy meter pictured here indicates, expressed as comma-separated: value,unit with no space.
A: 7.568,kW
